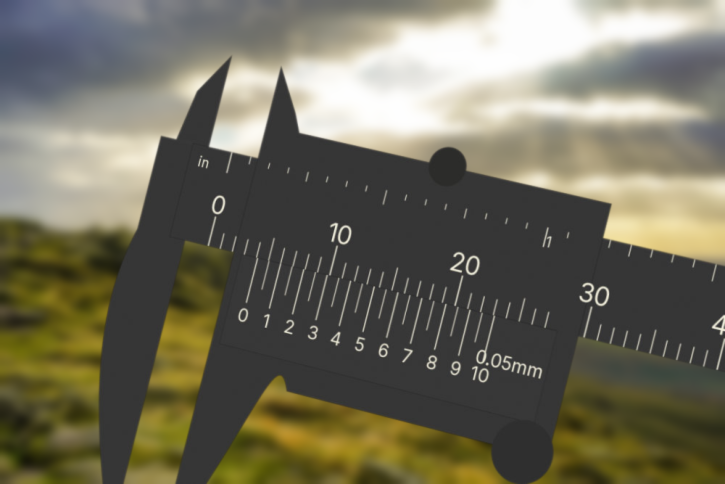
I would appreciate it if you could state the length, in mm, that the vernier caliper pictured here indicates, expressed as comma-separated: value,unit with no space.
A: 4.1,mm
